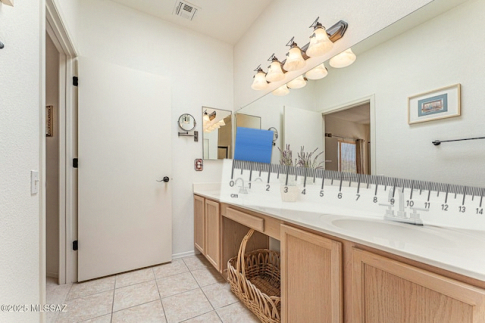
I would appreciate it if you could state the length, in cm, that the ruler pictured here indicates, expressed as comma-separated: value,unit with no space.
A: 2,cm
